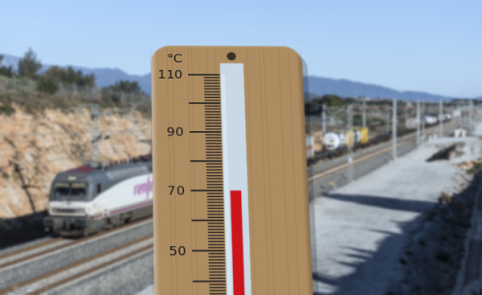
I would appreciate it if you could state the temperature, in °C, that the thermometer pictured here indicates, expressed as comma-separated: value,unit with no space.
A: 70,°C
